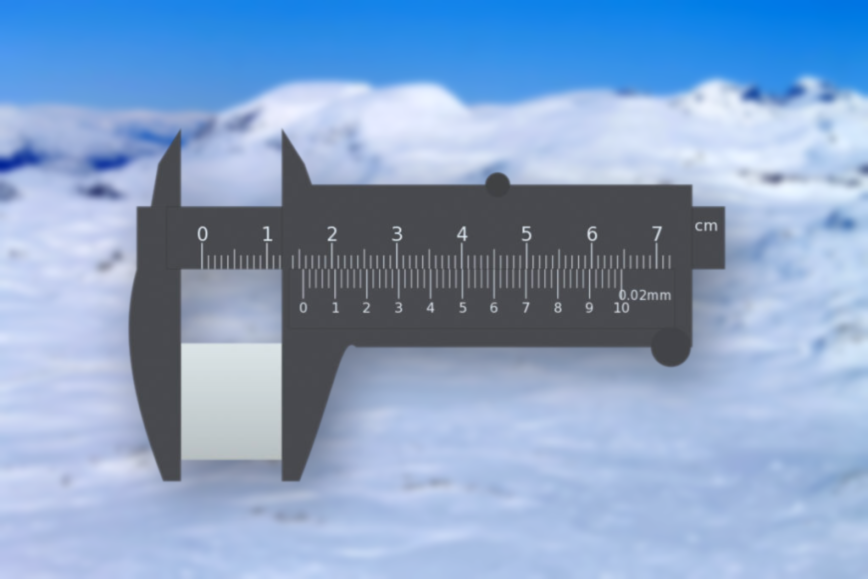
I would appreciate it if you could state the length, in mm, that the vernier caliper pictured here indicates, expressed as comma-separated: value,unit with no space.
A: 15.6,mm
